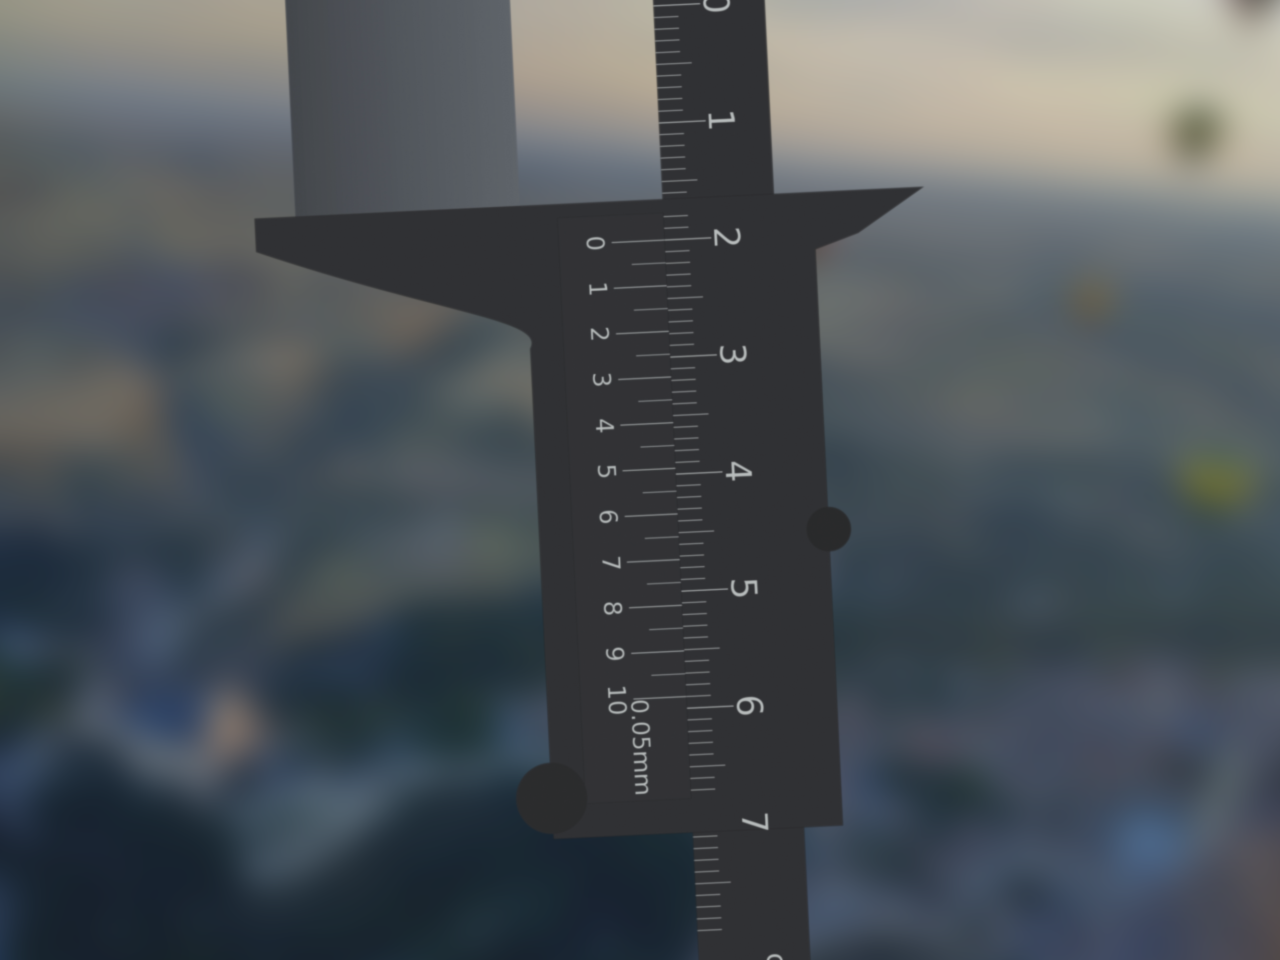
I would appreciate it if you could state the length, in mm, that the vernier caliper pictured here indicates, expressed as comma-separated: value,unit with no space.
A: 20.0,mm
